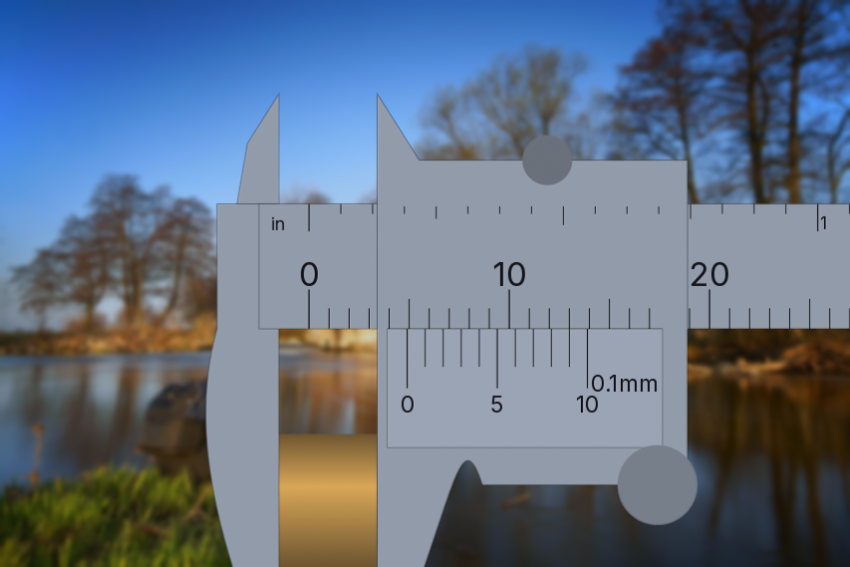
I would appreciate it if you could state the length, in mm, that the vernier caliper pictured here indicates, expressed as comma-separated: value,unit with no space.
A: 4.9,mm
